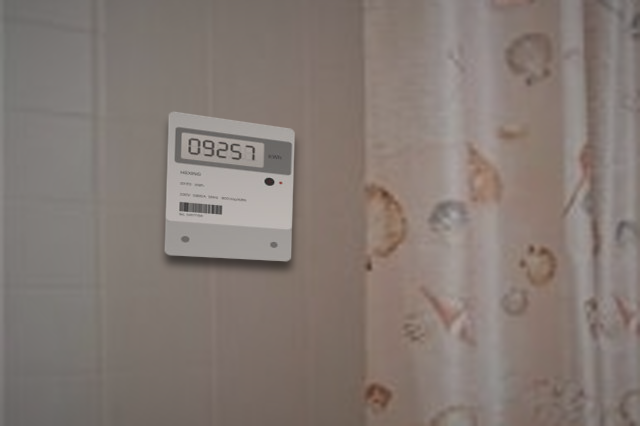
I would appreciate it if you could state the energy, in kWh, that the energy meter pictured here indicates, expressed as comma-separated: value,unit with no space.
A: 9257,kWh
